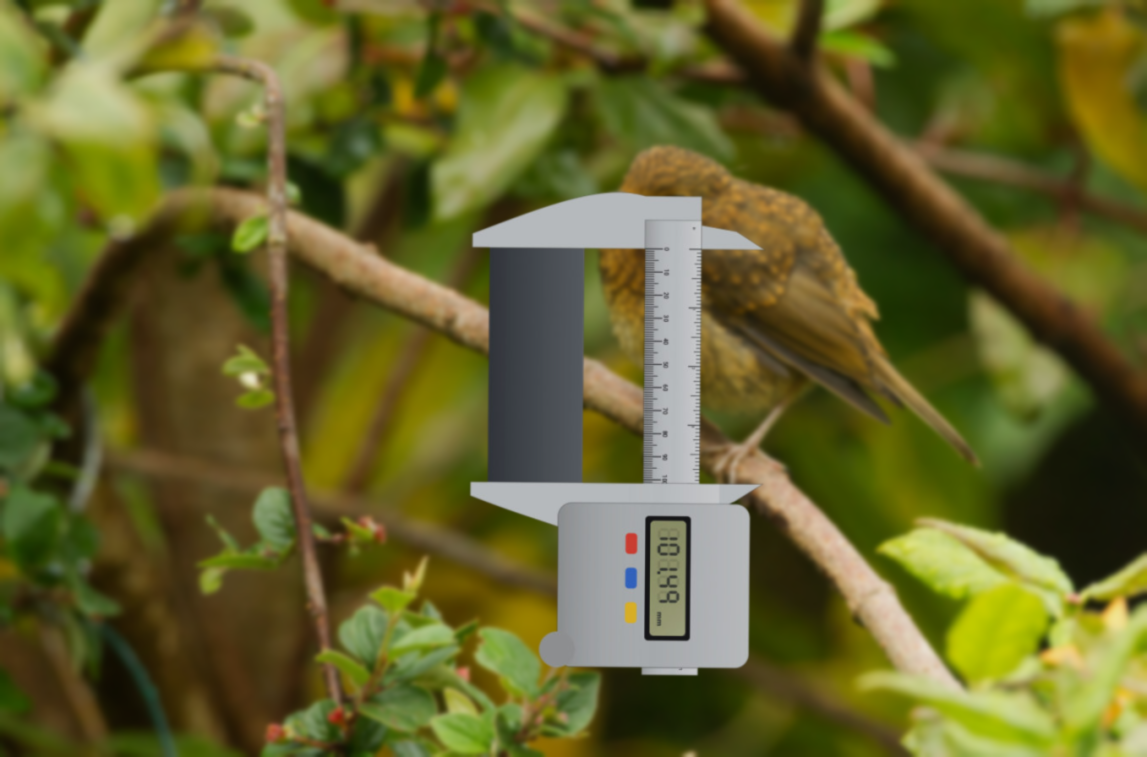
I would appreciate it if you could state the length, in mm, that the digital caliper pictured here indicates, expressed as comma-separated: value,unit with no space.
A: 101.49,mm
